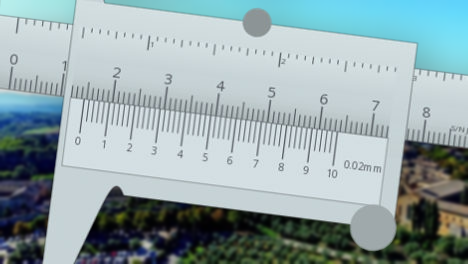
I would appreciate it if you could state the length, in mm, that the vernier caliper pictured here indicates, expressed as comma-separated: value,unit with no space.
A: 14.5,mm
